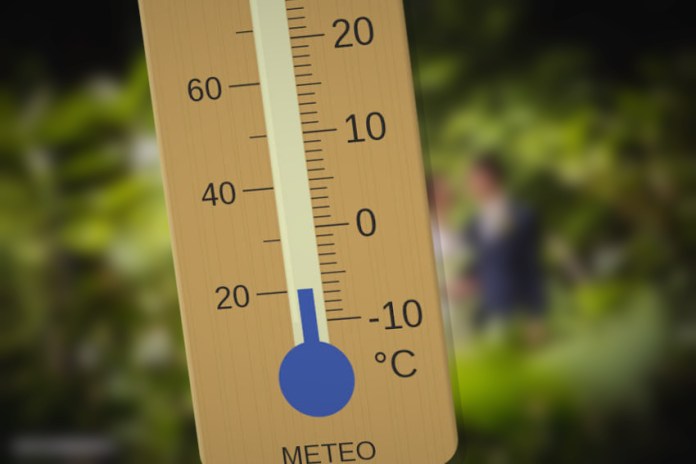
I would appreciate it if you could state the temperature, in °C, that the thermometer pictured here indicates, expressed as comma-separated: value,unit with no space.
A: -6.5,°C
